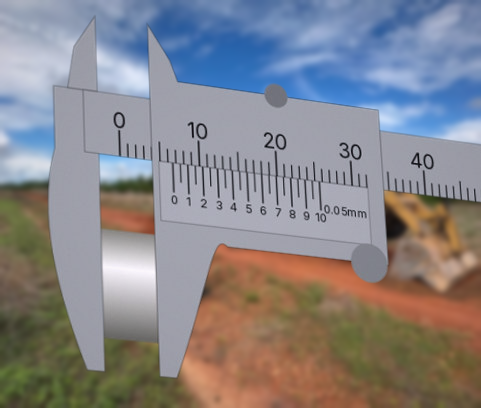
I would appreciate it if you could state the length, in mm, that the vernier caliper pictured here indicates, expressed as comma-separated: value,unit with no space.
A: 6.6,mm
